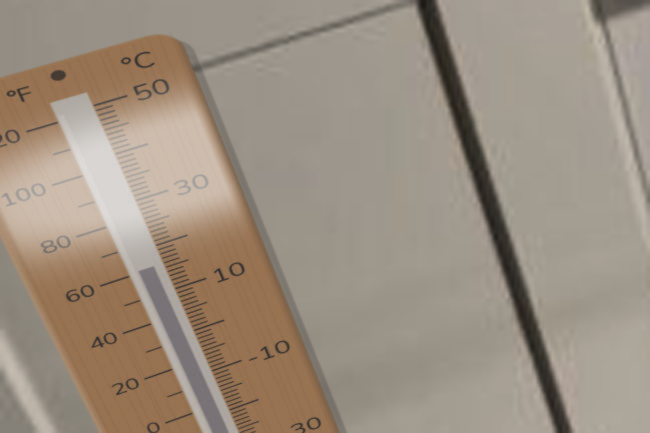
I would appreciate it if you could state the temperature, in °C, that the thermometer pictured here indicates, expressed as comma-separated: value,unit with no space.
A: 16,°C
